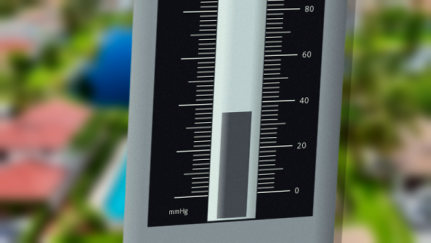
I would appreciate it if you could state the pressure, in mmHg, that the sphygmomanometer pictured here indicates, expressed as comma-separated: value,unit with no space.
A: 36,mmHg
